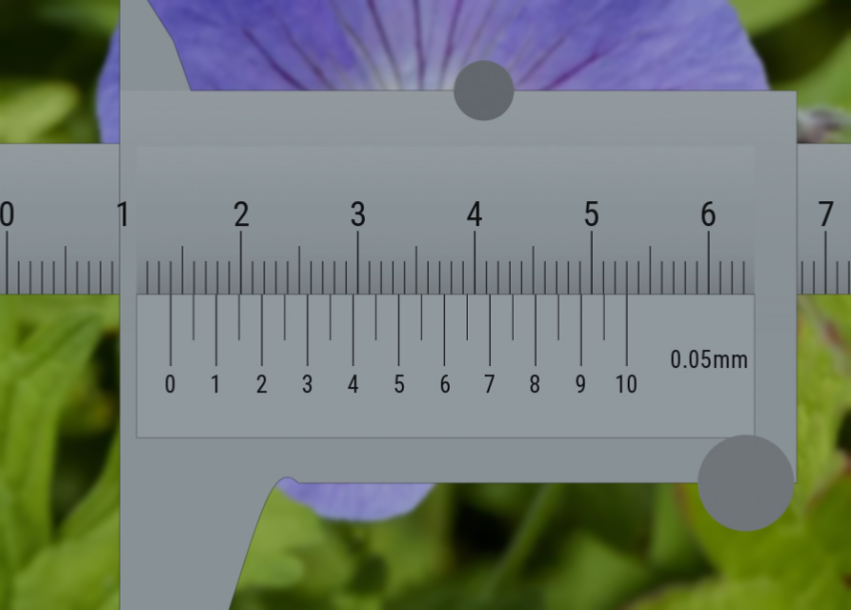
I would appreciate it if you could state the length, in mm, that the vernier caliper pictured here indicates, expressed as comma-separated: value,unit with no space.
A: 14.0,mm
